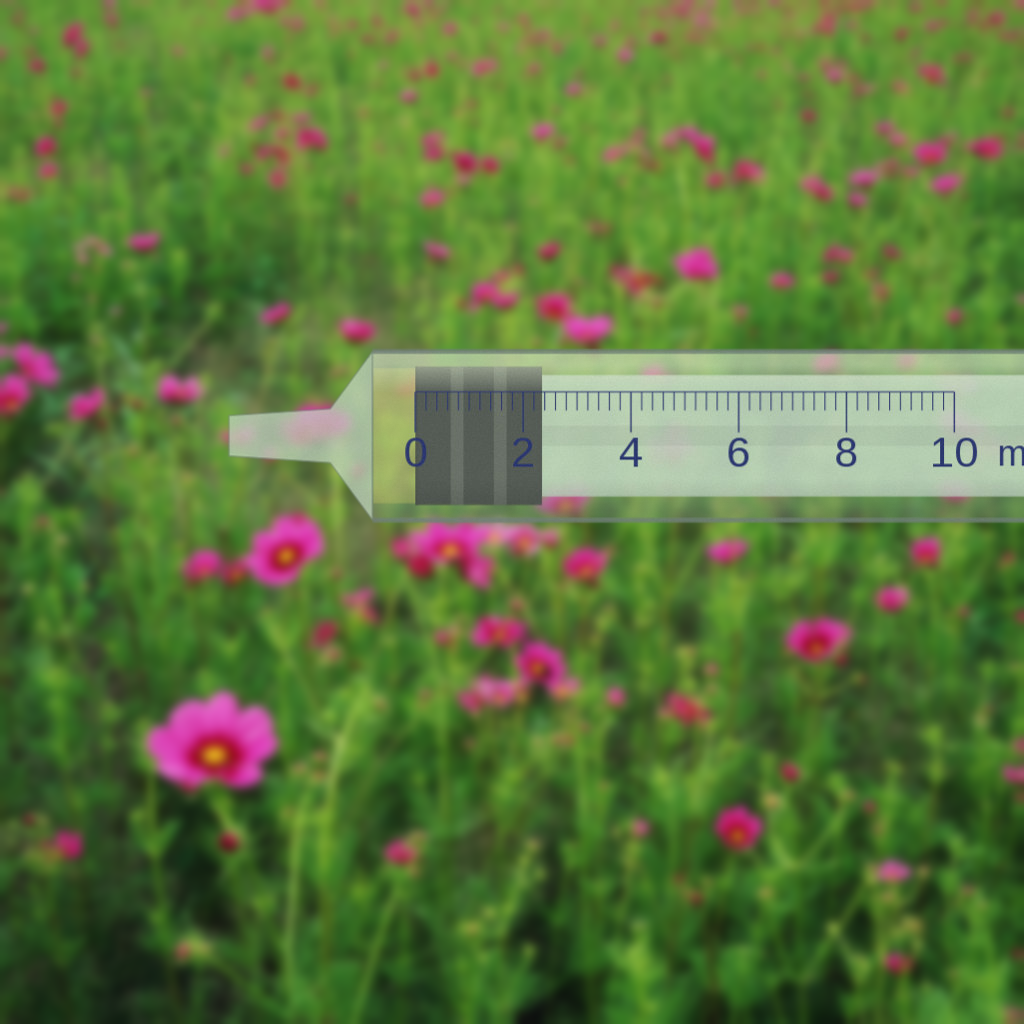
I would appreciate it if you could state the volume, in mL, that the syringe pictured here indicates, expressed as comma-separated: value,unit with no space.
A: 0,mL
